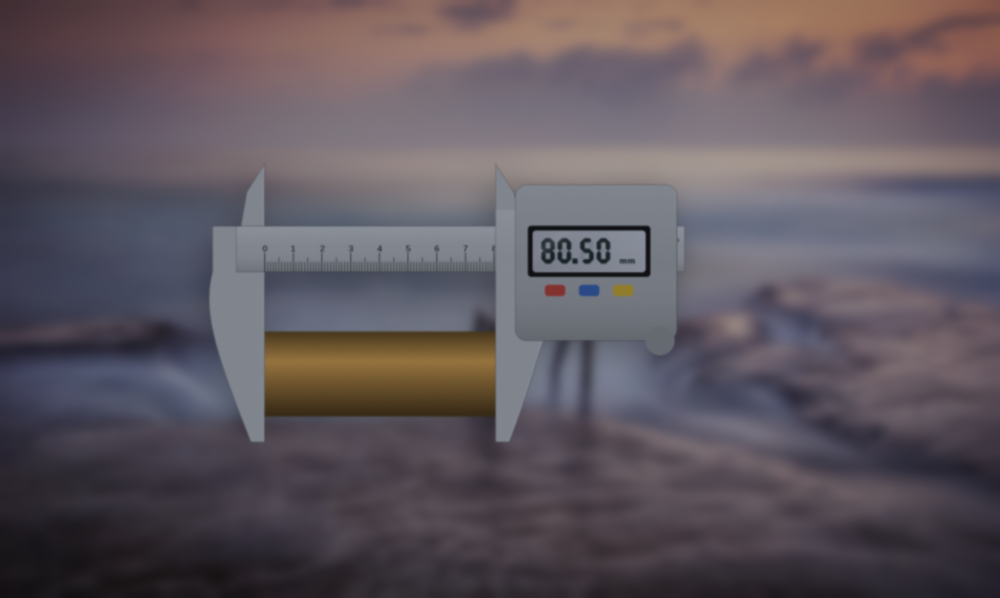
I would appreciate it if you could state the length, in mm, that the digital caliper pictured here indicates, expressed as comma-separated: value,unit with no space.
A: 80.50,mm
